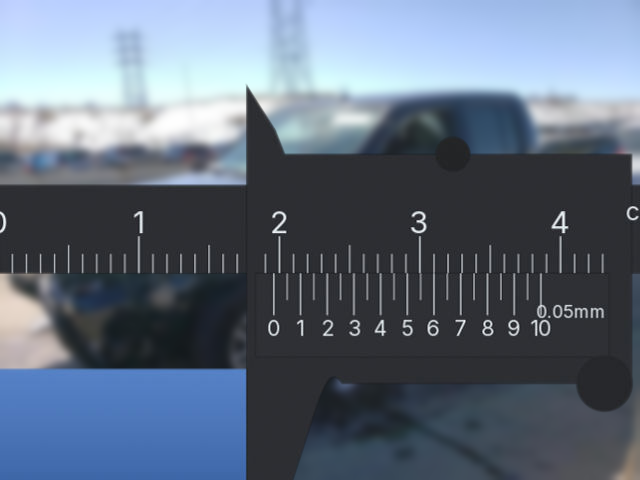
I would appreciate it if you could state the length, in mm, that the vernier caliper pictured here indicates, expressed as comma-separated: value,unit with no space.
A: 19.6,mm
